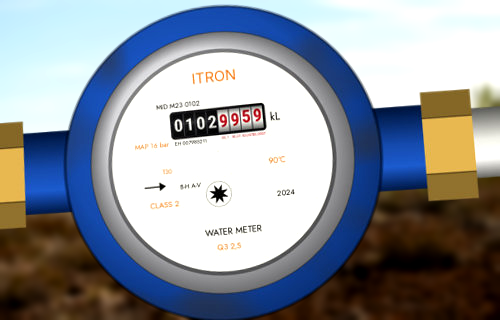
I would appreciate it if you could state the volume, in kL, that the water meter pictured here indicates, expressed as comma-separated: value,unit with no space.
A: 102.9959,kL
